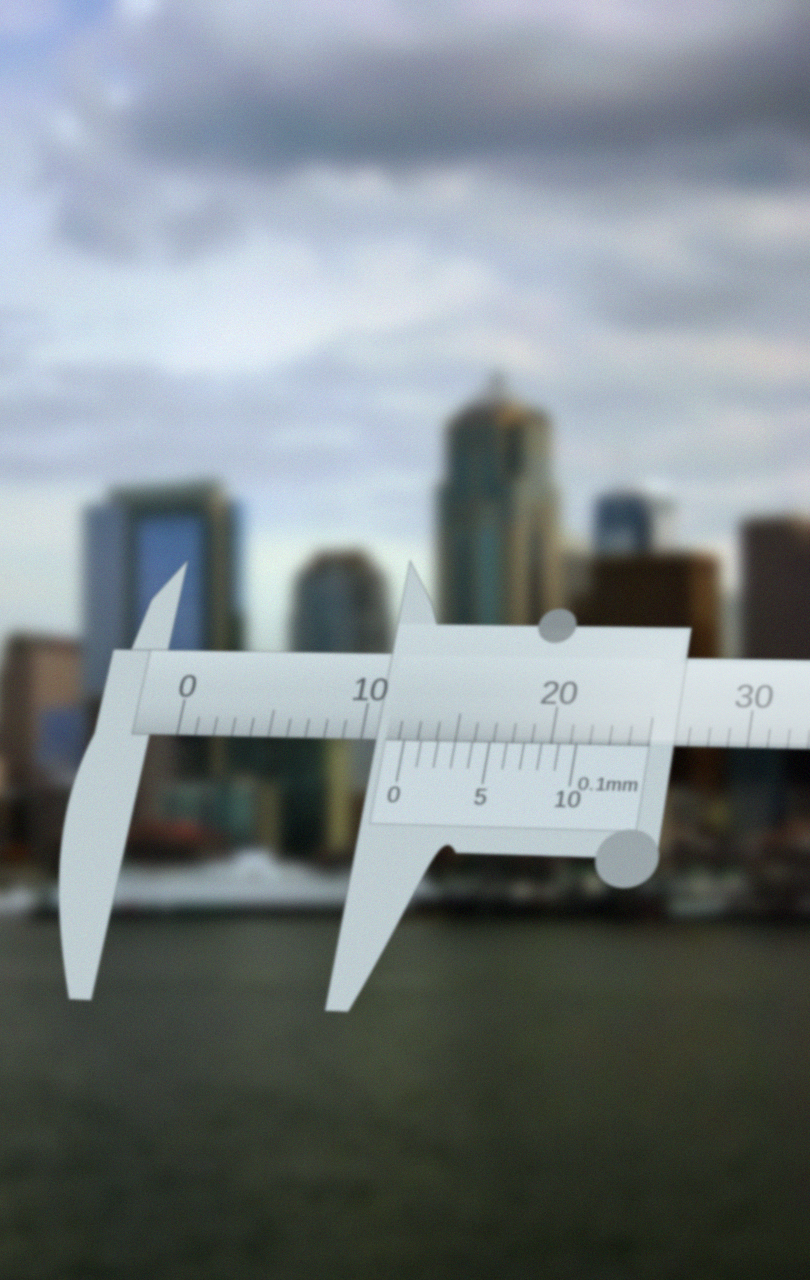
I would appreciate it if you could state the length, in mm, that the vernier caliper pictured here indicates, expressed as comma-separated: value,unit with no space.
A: 12.3,mm
